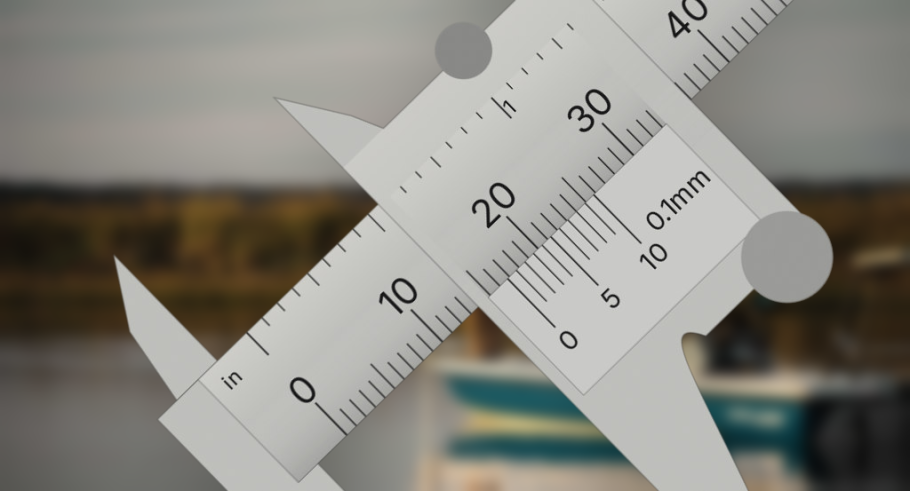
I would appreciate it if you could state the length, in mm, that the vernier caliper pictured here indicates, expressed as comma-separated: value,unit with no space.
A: 16.8,mm
